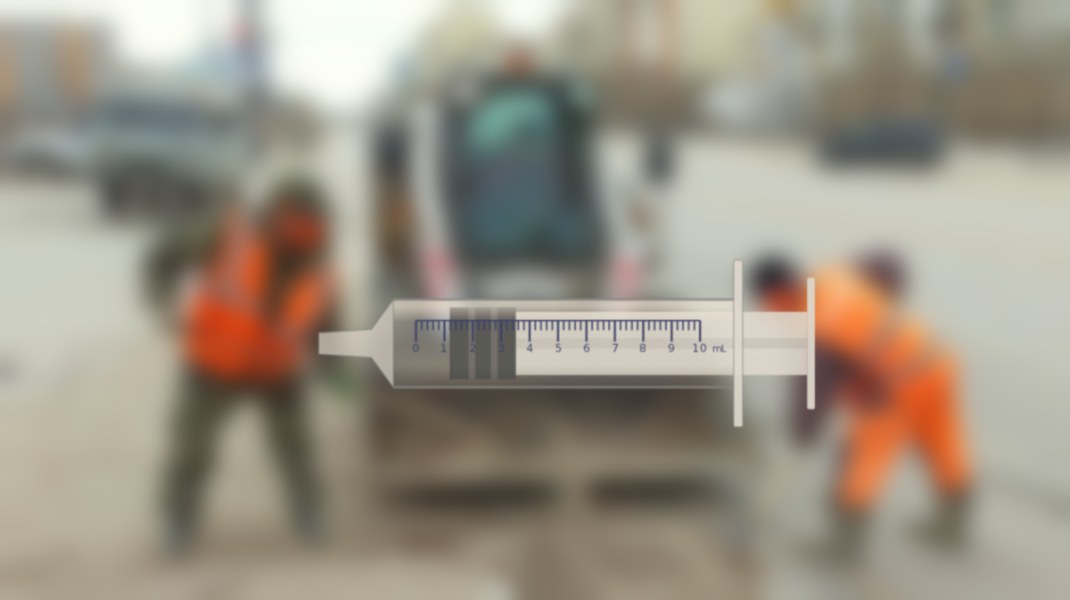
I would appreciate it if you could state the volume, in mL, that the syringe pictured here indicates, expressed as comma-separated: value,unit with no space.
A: 1.2,mL
